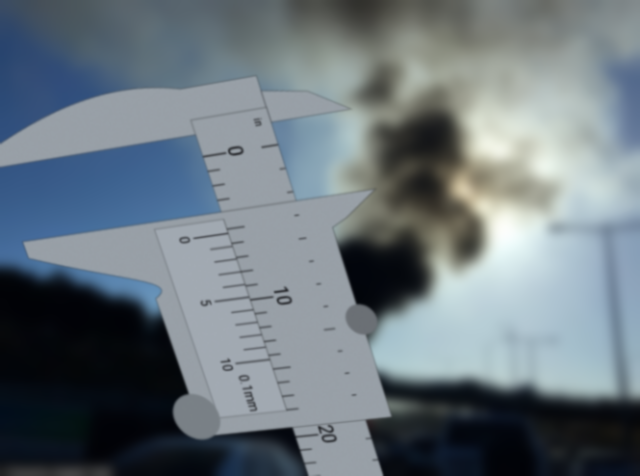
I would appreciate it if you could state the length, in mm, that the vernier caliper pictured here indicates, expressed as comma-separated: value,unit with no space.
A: 5.3,mm
